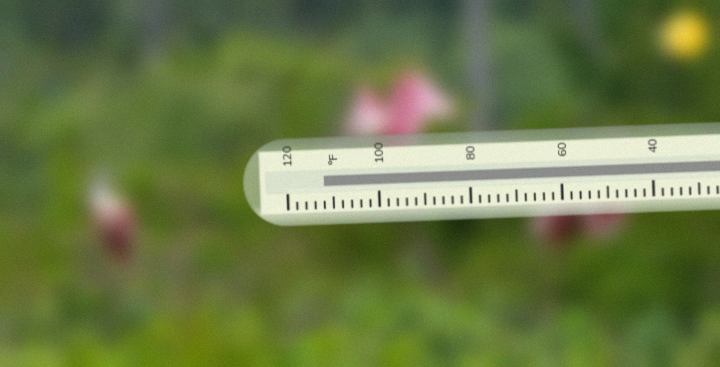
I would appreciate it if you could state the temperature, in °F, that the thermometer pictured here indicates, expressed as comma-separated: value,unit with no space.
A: 112,°F
